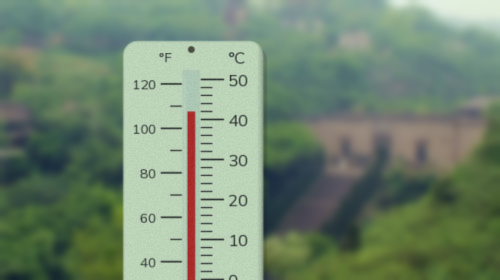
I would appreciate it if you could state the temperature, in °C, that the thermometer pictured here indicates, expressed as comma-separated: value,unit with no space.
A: 42,°C
